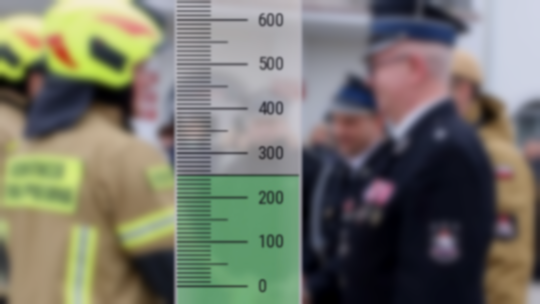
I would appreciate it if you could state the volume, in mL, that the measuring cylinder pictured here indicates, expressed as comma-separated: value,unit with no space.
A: 250,mL
